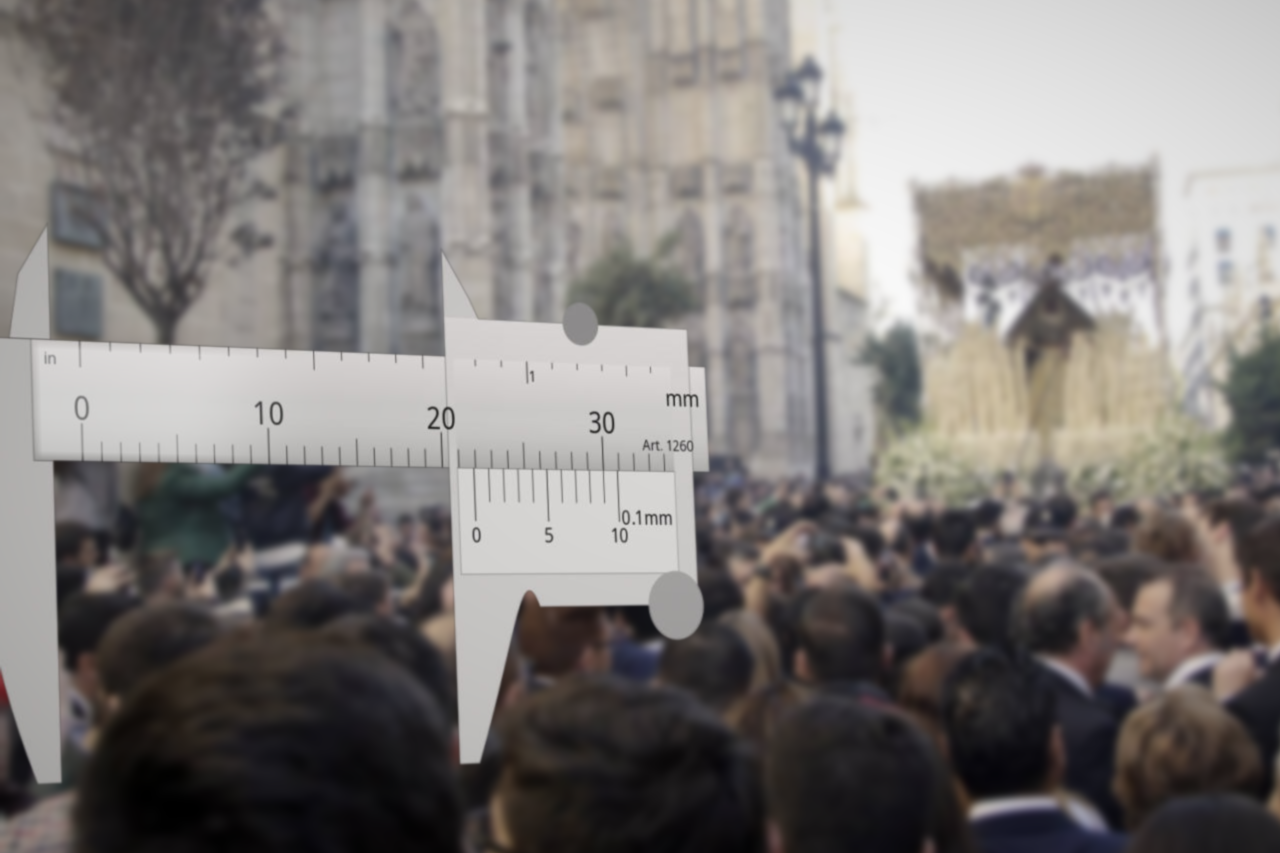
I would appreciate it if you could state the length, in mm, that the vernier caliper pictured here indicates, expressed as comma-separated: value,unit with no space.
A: 21.9,mm
